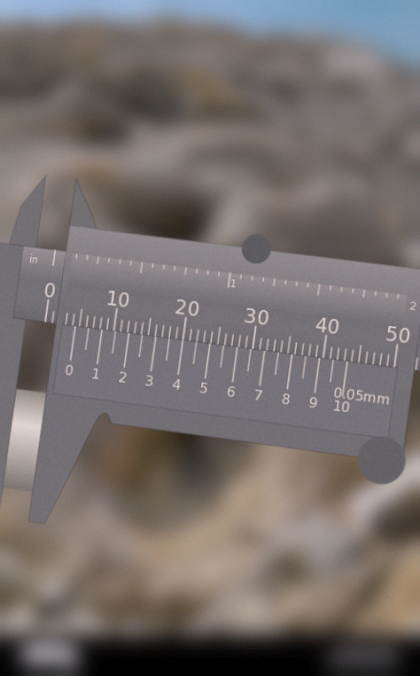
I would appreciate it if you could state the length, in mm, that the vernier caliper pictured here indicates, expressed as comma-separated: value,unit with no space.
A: 4.4,mm
